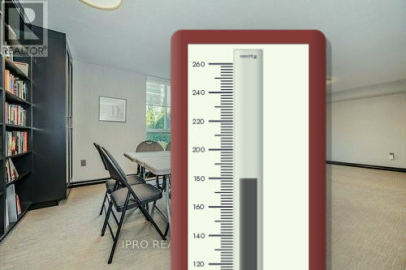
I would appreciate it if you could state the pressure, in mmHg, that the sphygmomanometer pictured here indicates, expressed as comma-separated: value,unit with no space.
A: 180,mmHg
